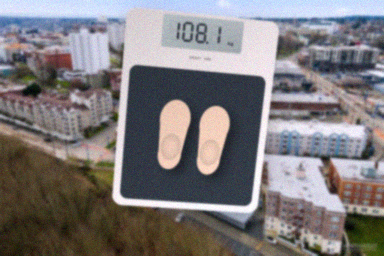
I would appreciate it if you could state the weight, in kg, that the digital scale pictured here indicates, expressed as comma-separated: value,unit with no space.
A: 108.1,kg
